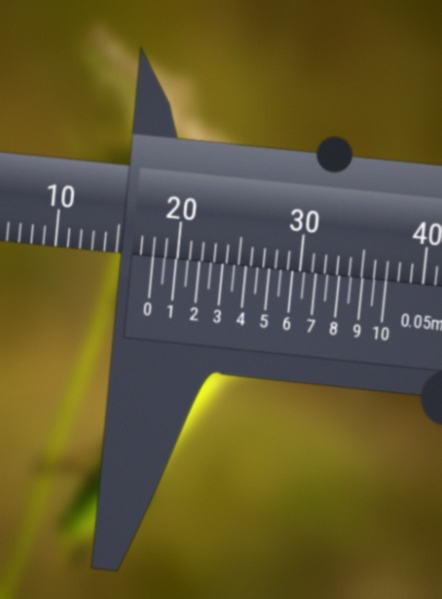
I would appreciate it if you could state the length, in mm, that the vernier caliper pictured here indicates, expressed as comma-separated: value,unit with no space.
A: 18.0,mm
